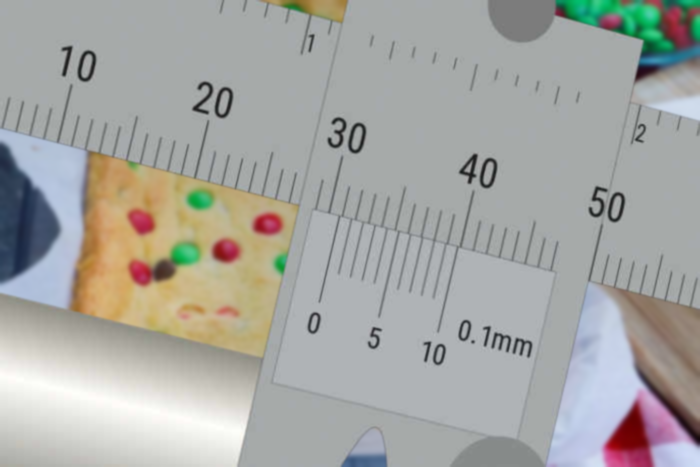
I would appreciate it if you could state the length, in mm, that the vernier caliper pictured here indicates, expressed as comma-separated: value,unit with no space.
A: 30.8,mm
